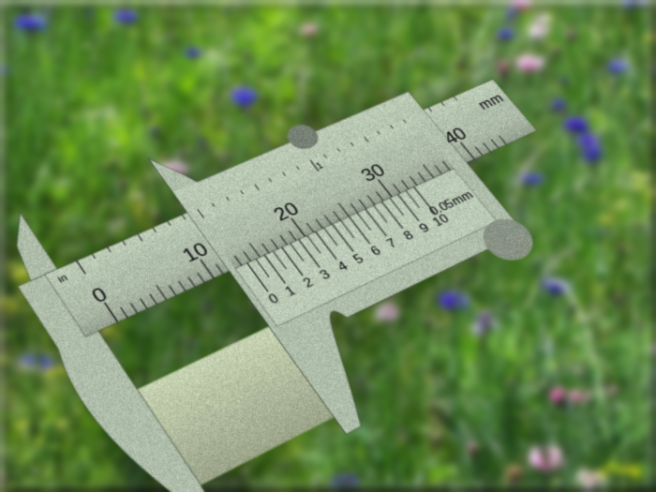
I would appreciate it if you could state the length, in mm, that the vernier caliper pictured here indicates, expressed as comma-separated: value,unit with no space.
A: 13.6,mm
